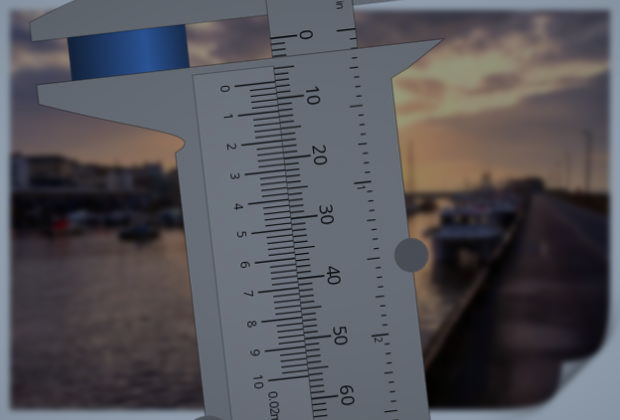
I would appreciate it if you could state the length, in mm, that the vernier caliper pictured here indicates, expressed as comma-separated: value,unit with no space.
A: 7.2,mm
